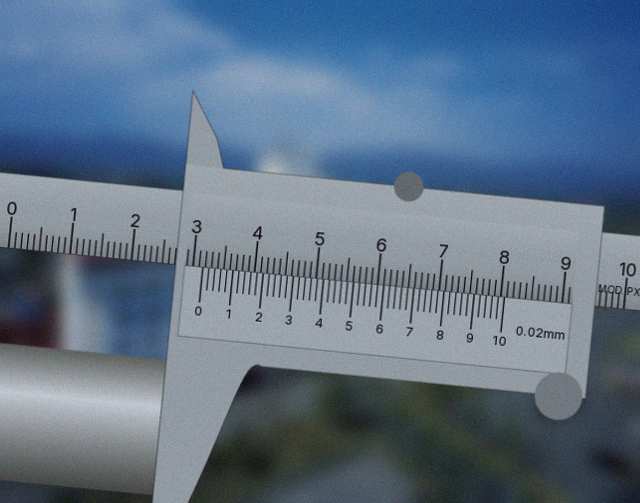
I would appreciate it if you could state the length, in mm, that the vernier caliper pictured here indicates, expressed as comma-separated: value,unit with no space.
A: 31.6,mm
